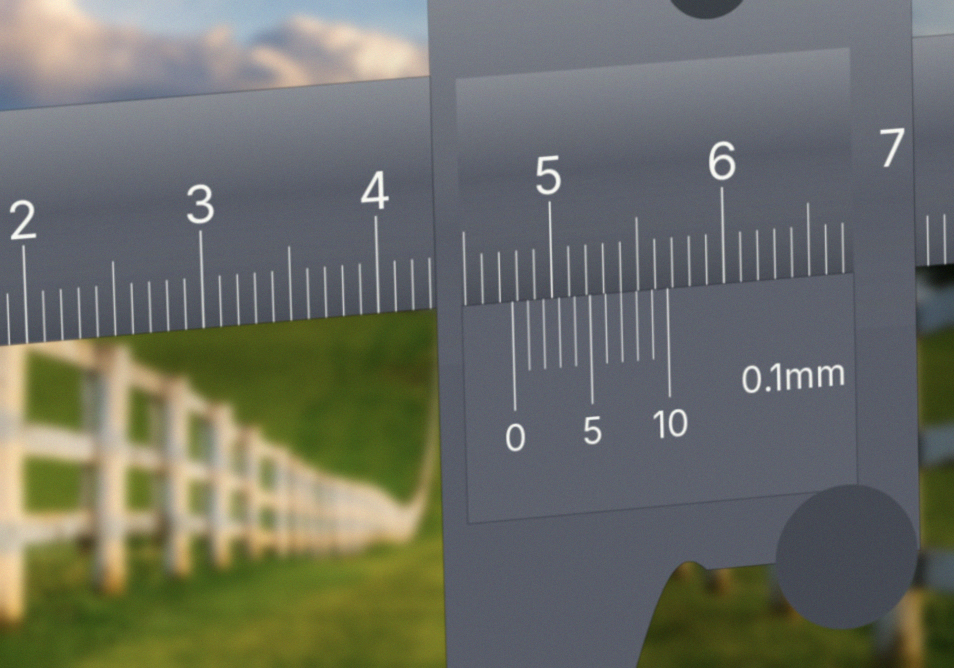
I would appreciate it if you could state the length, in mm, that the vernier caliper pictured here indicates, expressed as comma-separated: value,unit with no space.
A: 47.7,mm
